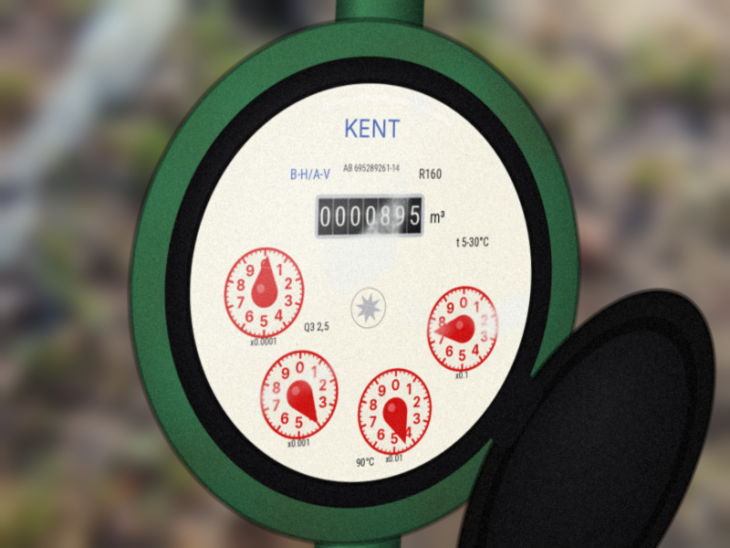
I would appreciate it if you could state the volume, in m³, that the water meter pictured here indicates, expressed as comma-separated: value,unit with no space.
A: 895.7440,m³
